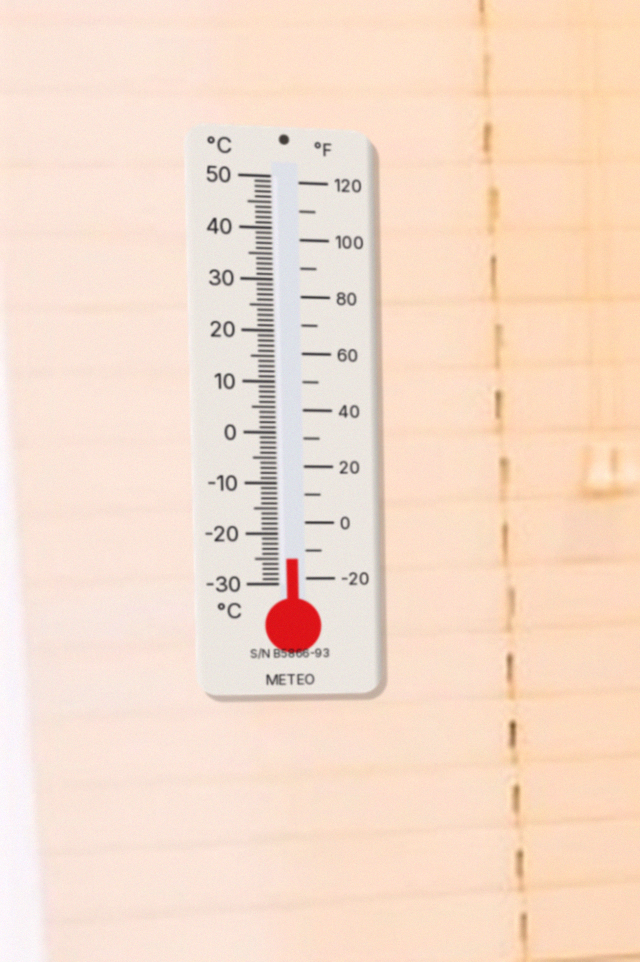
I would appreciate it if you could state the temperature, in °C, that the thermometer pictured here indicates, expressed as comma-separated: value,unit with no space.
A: -25,°C
